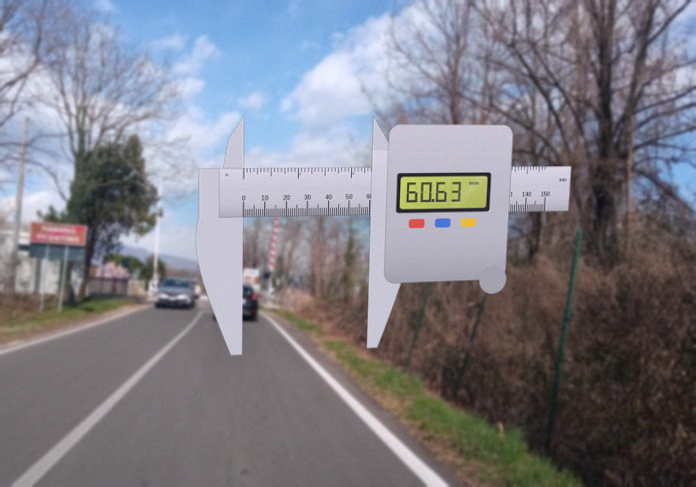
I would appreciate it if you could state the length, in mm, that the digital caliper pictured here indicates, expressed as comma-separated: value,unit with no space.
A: 60.63,mm
